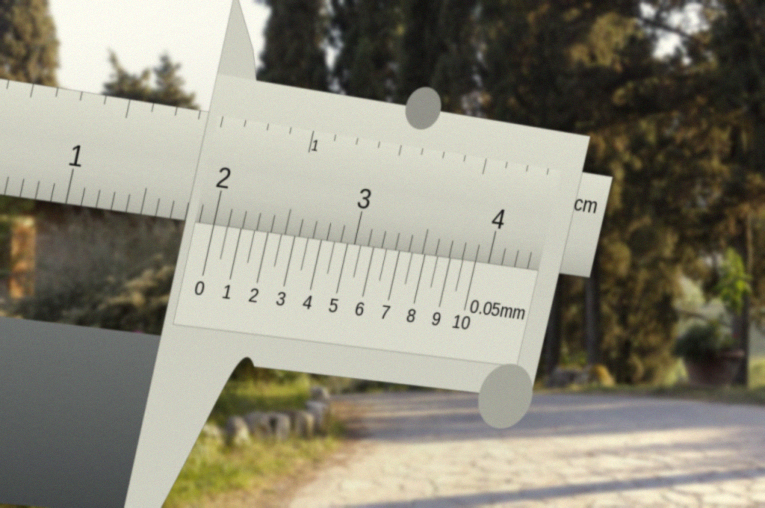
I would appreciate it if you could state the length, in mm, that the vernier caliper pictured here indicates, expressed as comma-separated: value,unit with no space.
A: 20.0,mm
